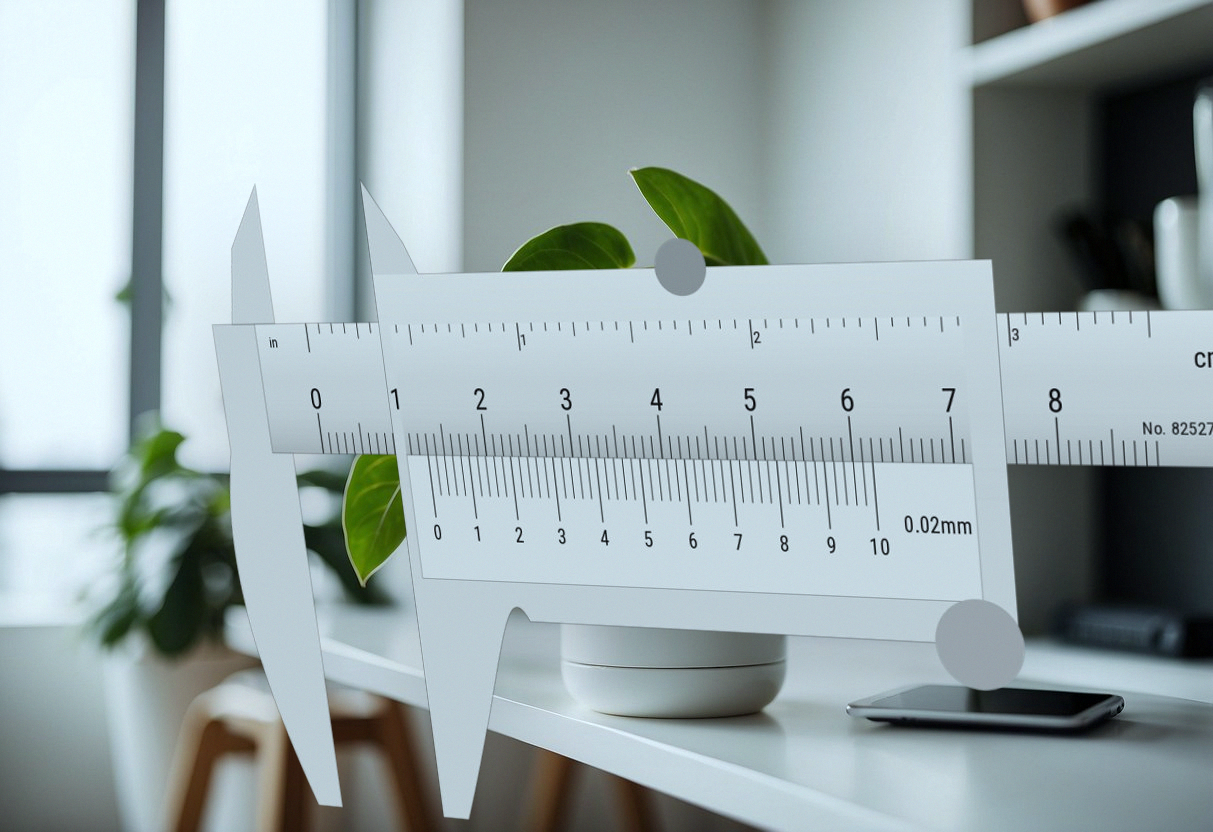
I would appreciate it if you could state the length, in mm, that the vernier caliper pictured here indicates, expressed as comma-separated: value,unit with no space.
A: 13.0,mm
